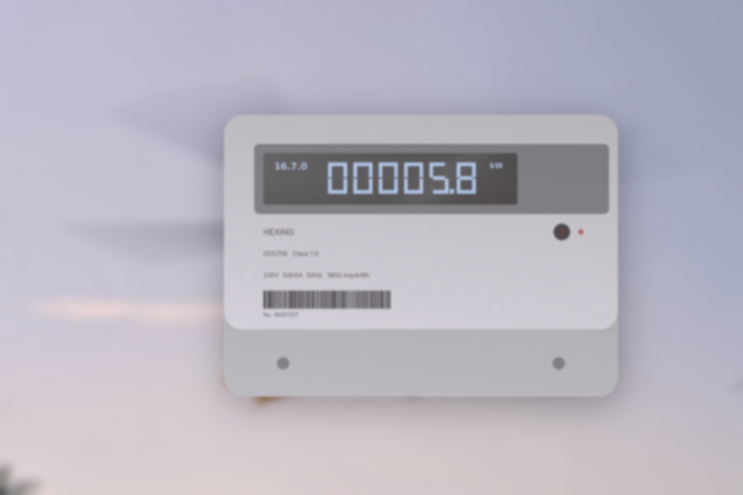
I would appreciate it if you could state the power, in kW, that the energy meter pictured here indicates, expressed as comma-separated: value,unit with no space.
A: 5.8,kW
